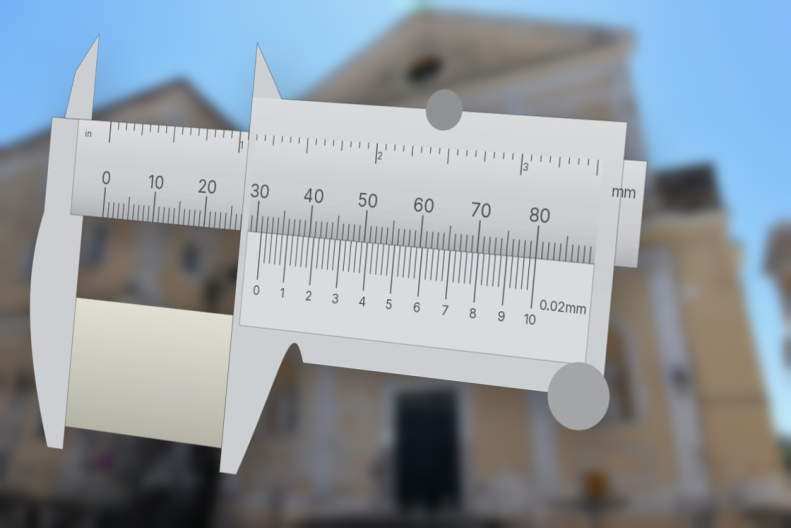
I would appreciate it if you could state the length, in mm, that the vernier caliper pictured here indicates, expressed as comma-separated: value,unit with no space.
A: 31.0,mm
